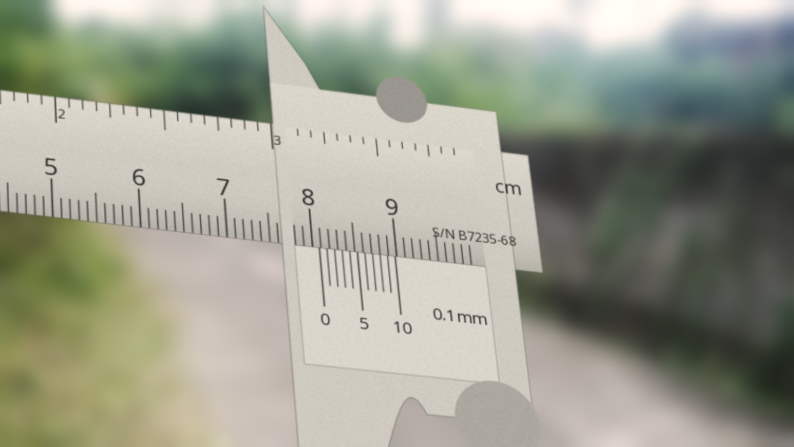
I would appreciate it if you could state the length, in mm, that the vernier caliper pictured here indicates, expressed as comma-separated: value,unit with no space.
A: 80.8,mm
